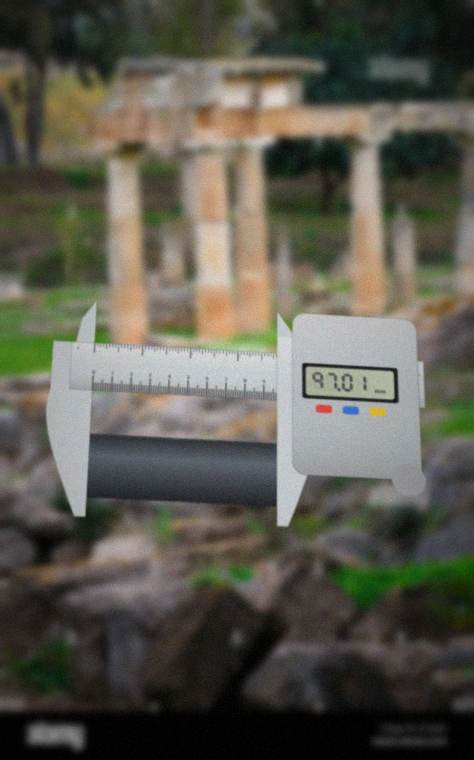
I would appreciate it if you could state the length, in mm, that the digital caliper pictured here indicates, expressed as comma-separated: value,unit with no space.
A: 97.01,mm
